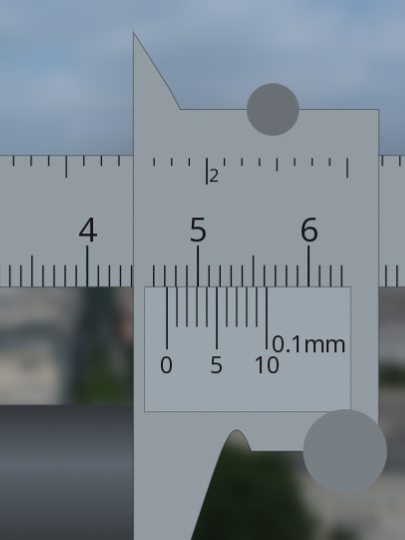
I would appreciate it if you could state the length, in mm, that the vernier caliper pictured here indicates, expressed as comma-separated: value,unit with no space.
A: 47.2,mm
